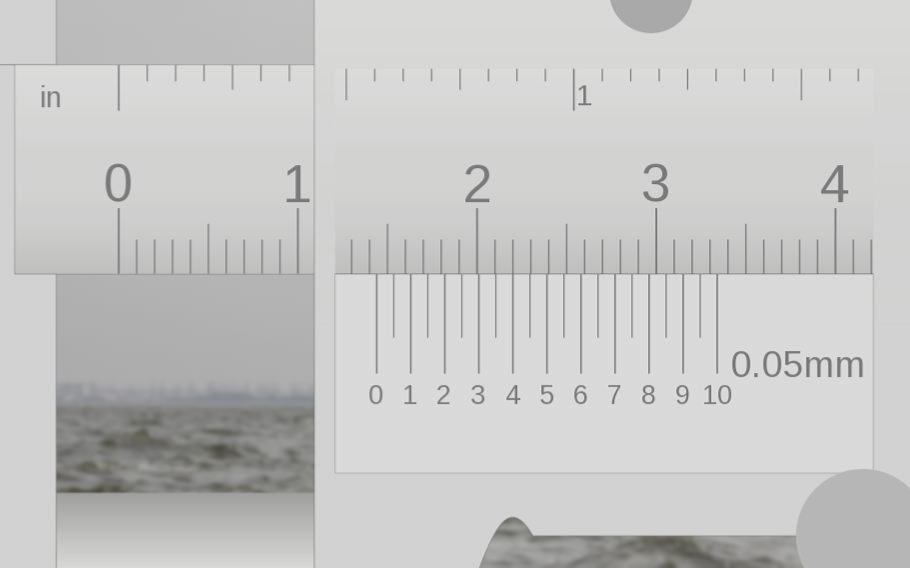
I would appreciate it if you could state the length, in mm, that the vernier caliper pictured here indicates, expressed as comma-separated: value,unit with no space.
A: 14.4,mm
